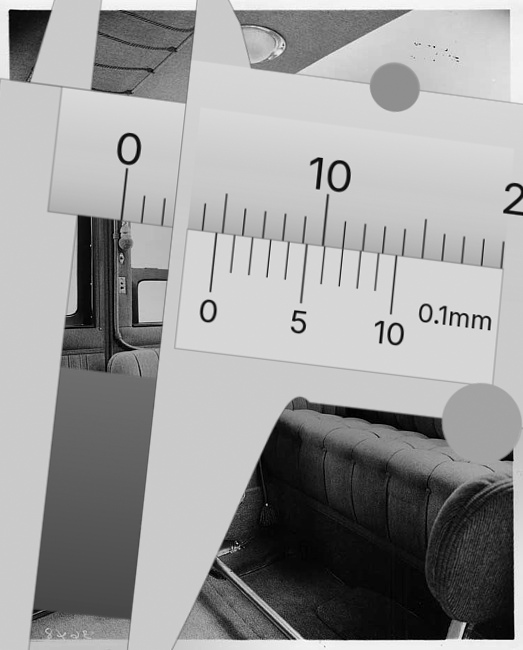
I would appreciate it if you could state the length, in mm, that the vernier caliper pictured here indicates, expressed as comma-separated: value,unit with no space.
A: 4.7,mm
